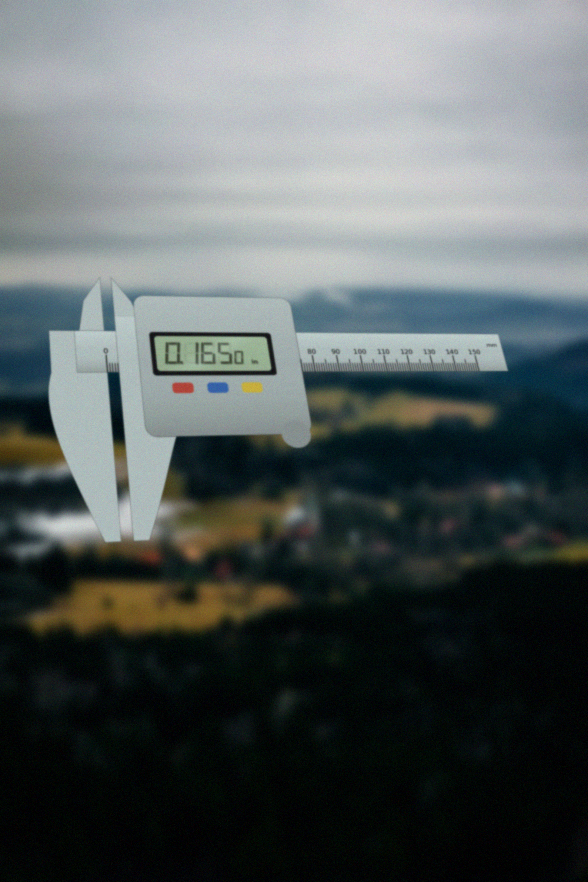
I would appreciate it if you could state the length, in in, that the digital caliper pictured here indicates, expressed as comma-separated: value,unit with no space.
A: 0.1650,in
